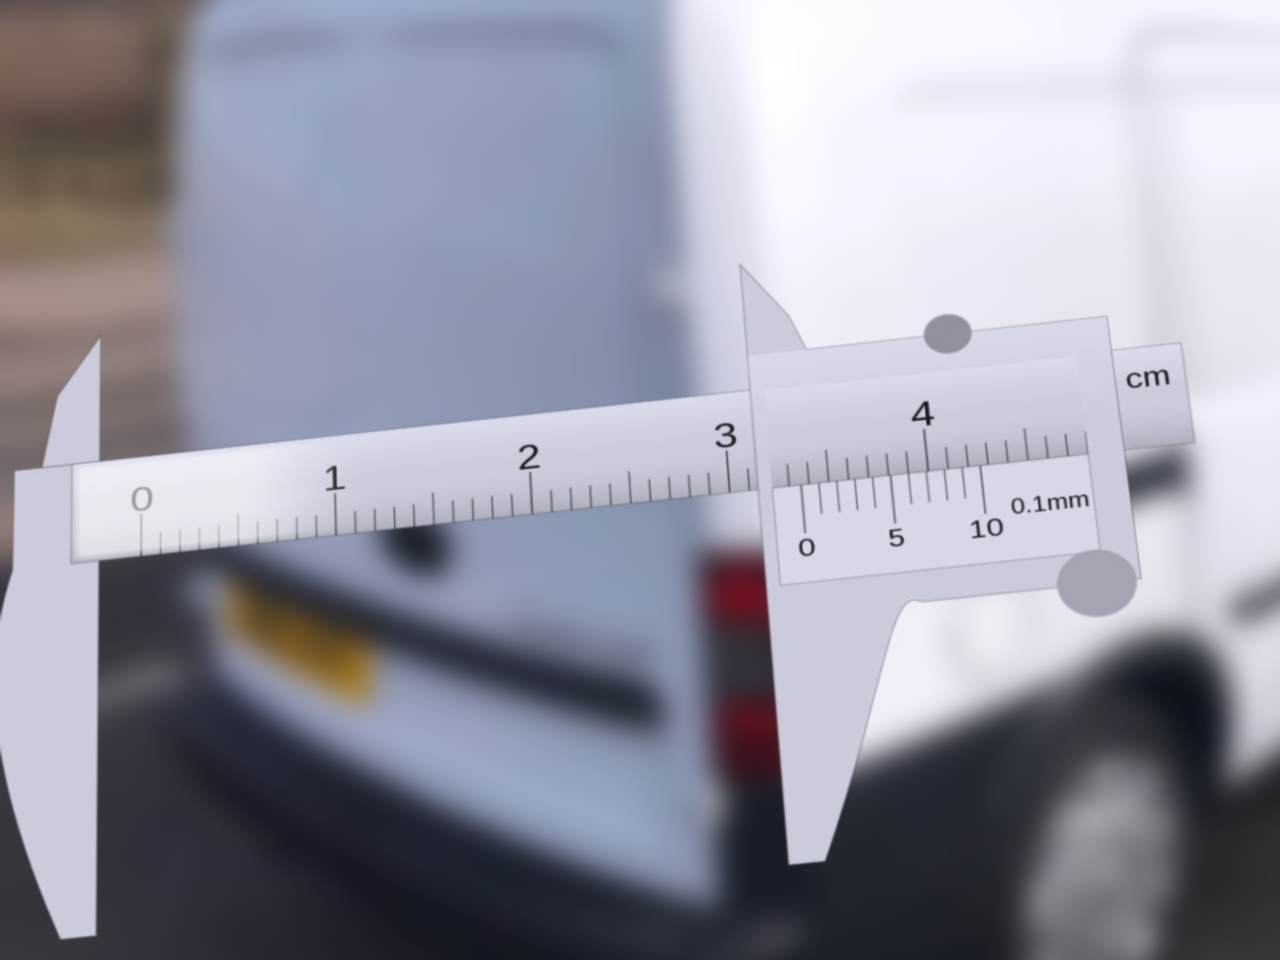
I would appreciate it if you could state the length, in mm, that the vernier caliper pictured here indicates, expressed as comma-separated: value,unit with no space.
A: 33.6,mm
